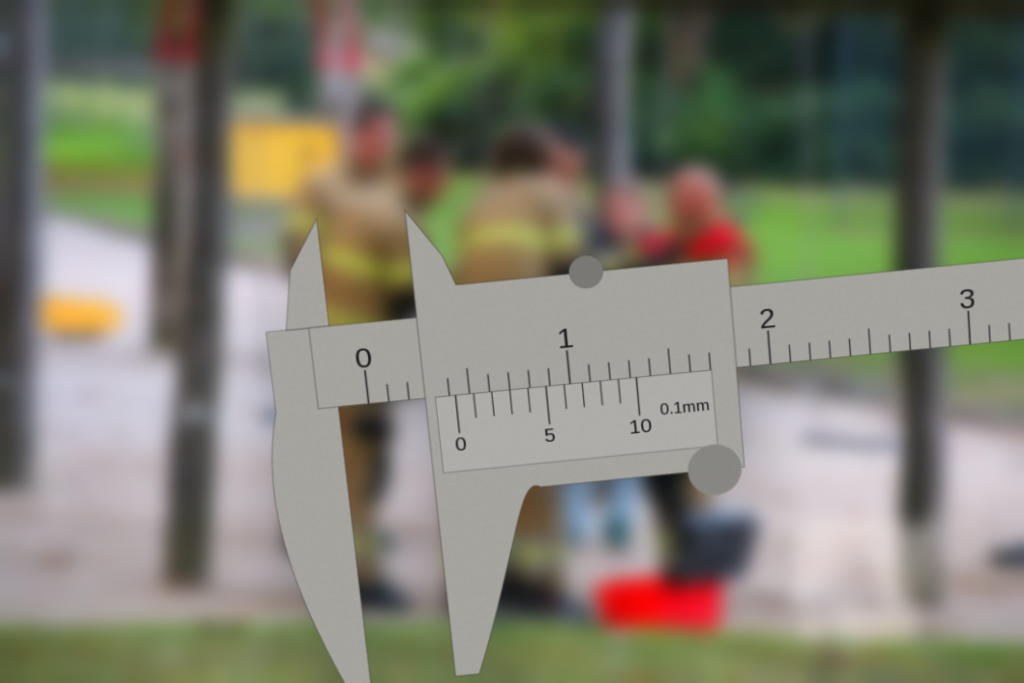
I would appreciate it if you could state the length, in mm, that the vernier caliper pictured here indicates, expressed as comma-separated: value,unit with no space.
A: 4.3,mm
